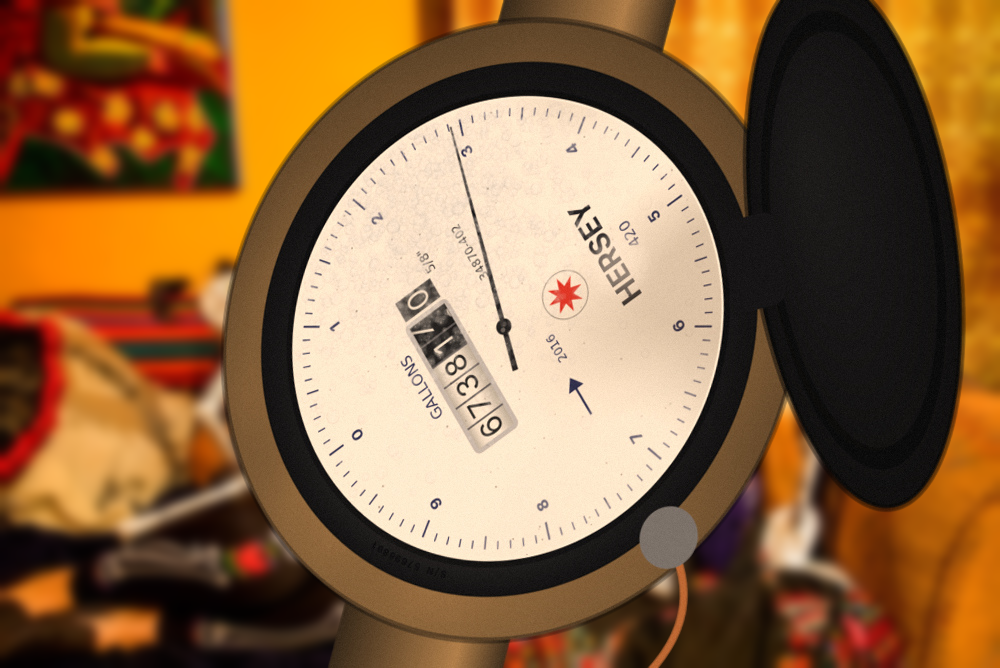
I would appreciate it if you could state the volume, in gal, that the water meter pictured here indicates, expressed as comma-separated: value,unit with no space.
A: 6738172.9,gal
